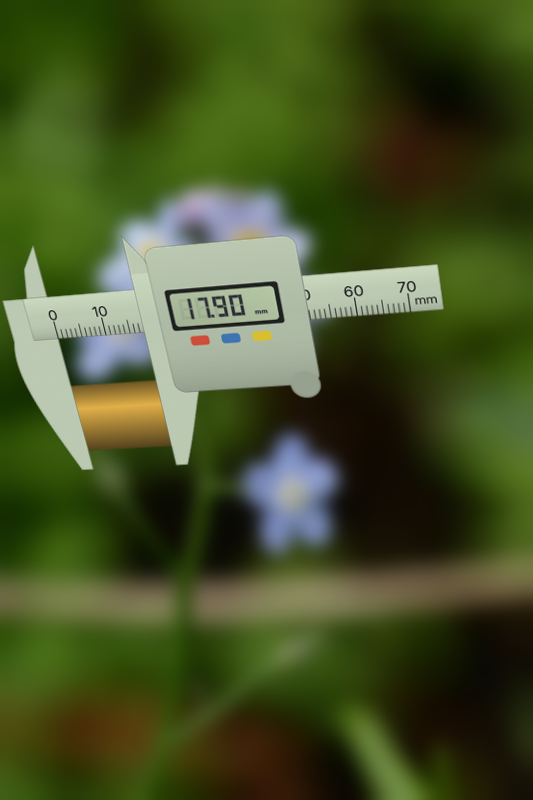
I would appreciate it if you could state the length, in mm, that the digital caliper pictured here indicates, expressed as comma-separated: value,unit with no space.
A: 17.90,mm
